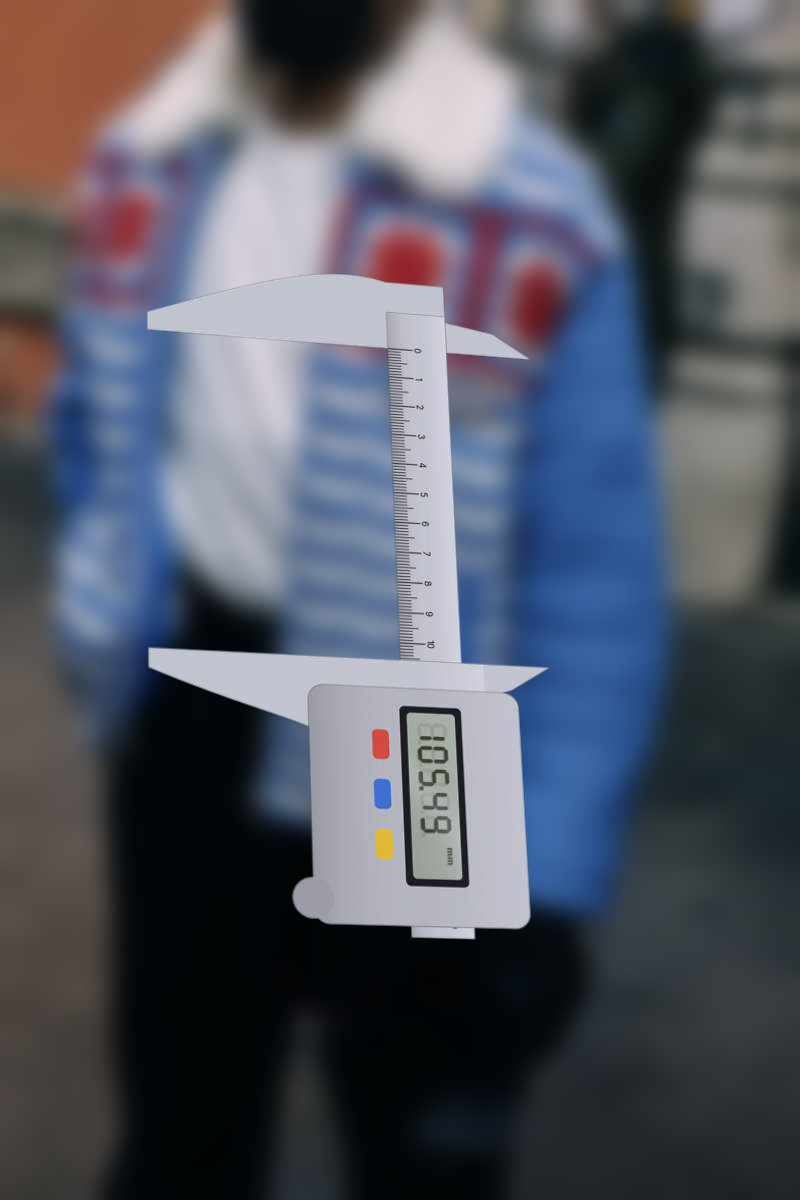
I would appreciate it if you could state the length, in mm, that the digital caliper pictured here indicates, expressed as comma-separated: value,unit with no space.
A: 105.49,mm
